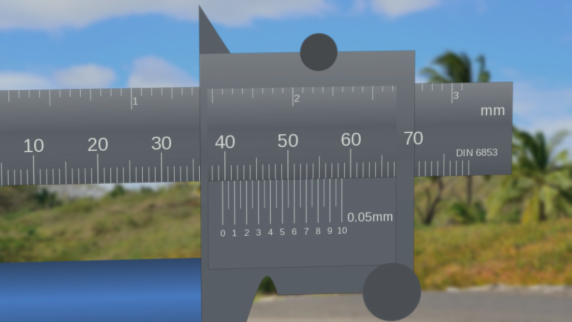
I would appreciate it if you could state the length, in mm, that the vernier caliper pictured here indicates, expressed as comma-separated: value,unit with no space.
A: 39.6,mm
